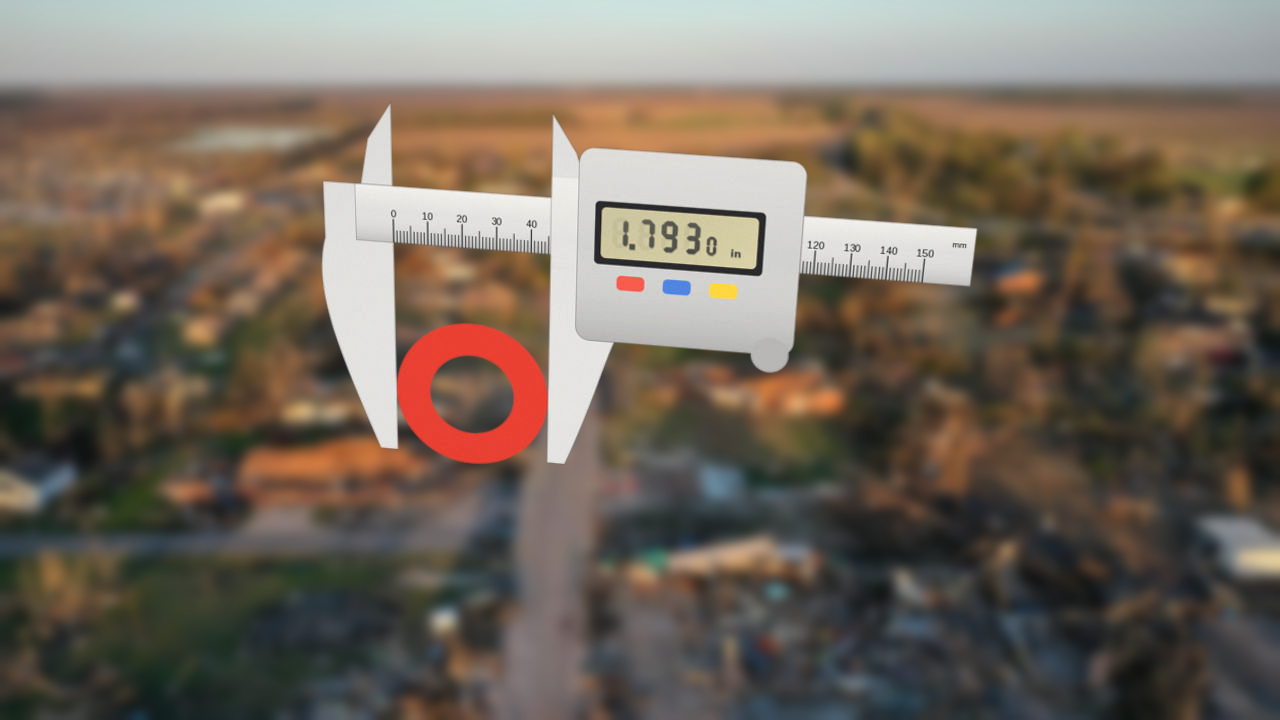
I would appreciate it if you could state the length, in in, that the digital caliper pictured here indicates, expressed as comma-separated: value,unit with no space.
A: 1.7930,in
